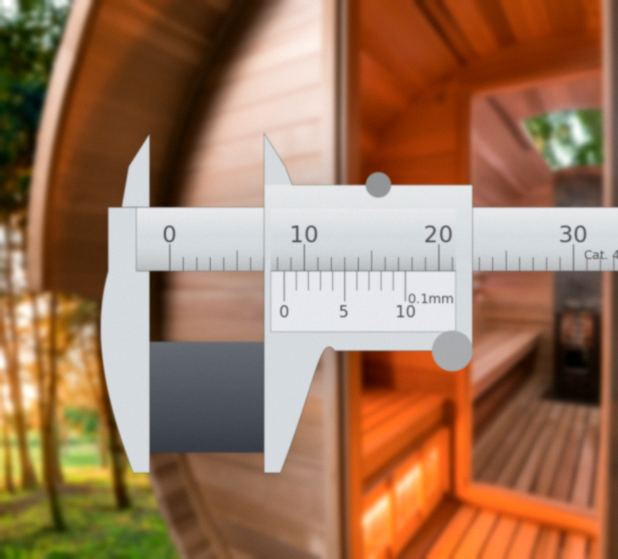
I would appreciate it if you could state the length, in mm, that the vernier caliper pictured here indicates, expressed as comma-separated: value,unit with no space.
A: 8.5,mm
